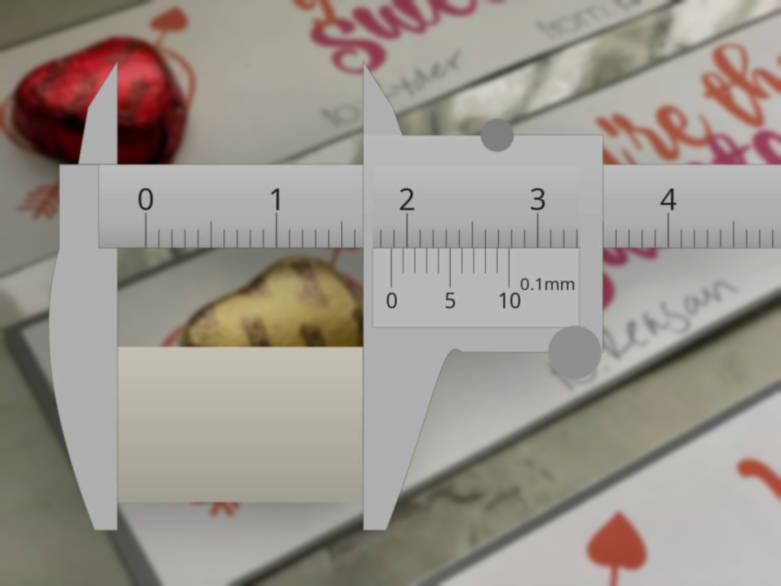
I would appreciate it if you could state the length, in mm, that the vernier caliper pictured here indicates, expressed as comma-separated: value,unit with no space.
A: 18.8,mm
